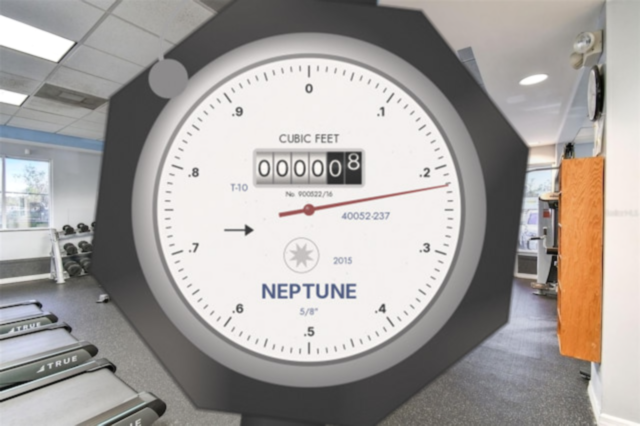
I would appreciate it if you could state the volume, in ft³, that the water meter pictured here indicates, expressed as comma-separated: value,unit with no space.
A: 8.22,ft³
